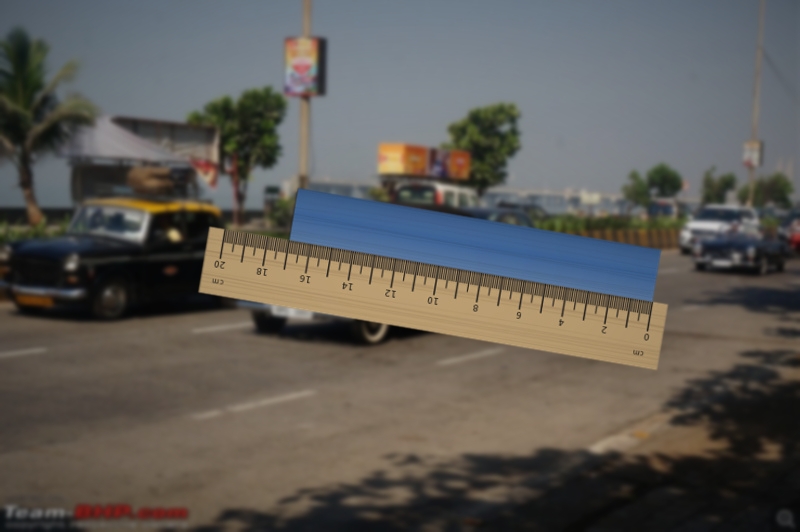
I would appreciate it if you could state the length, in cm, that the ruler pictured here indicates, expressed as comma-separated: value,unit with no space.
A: 17,cm
